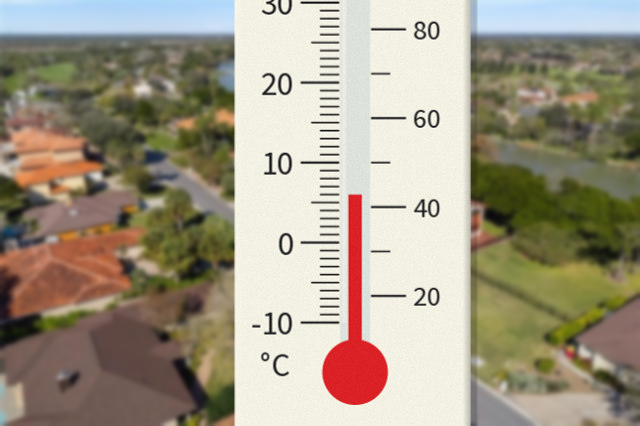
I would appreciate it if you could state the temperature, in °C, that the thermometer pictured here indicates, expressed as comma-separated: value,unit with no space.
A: 6,°C
